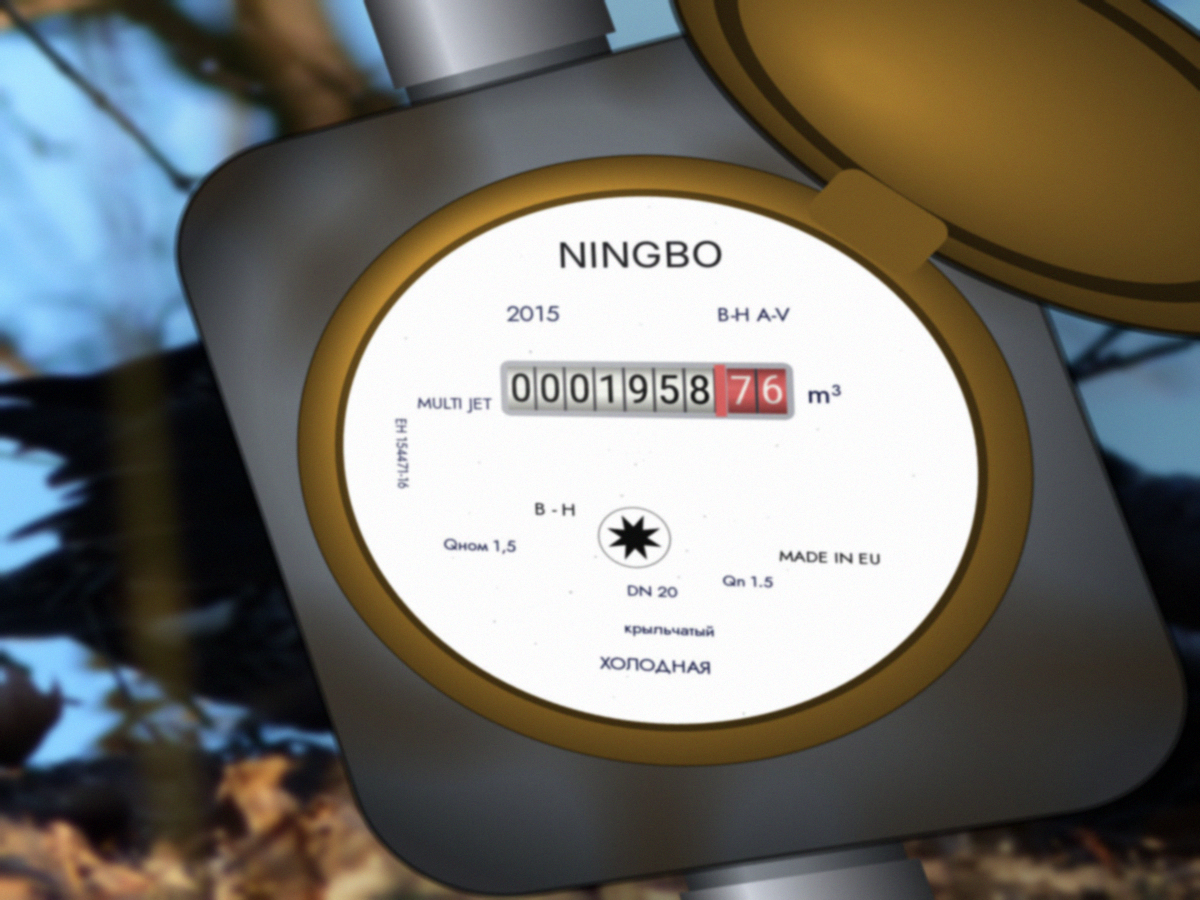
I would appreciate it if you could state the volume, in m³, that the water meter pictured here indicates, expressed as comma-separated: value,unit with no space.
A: 1958.76,m³
